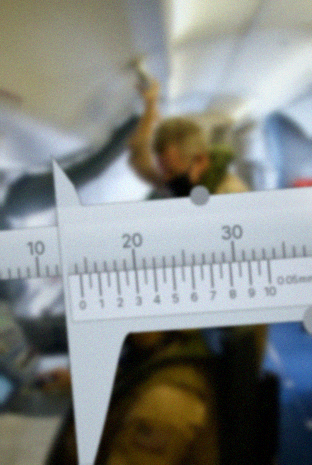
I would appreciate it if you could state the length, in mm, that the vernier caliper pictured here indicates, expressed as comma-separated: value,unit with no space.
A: 14.4,mm
